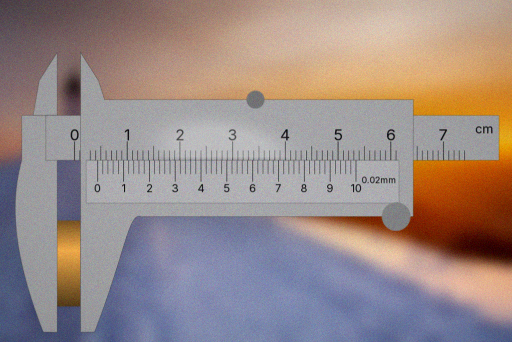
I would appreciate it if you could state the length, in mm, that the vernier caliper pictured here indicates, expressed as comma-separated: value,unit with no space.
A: 4.4,mm
